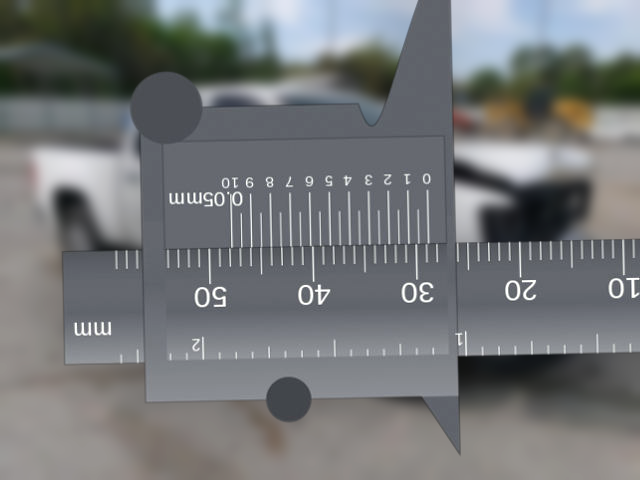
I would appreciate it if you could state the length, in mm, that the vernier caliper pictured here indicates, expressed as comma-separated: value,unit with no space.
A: 28.8,mm
